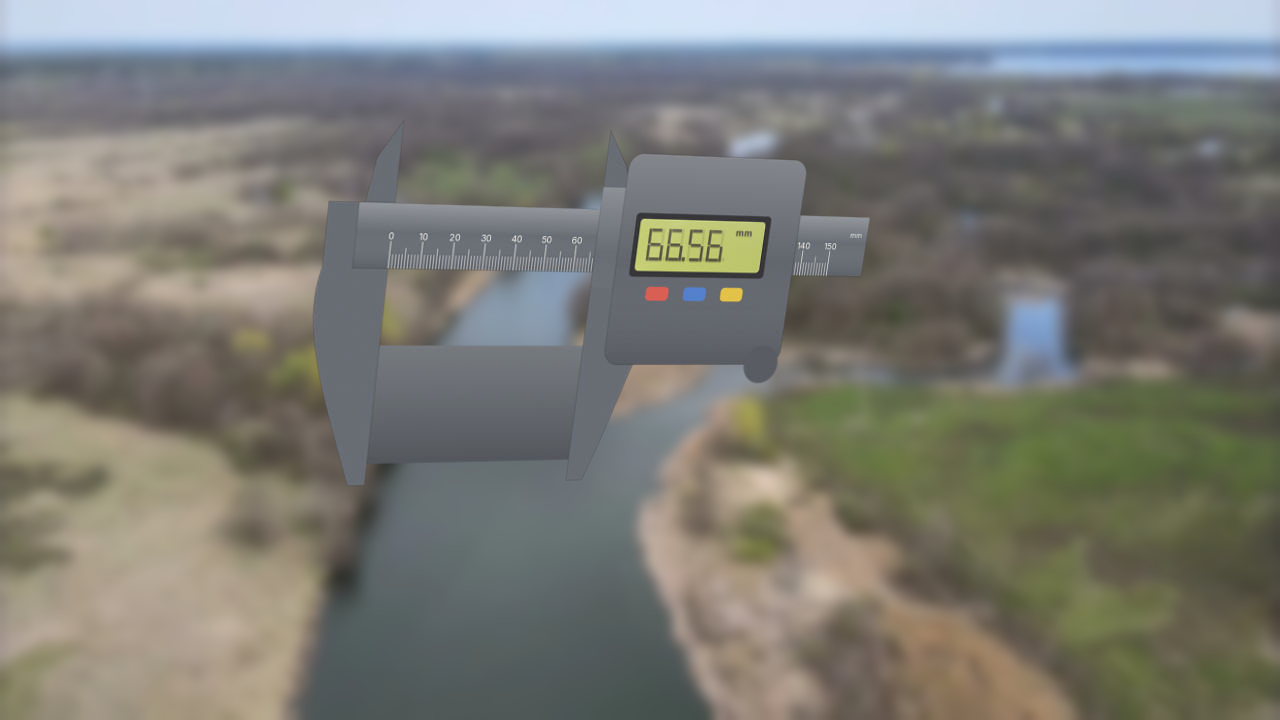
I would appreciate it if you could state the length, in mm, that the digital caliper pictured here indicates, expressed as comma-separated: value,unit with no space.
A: 66.56,mm
